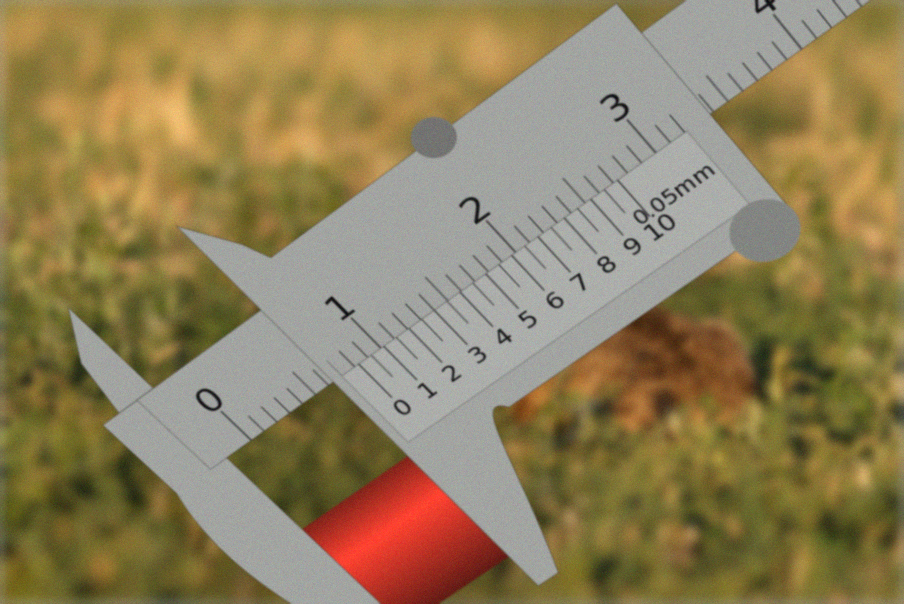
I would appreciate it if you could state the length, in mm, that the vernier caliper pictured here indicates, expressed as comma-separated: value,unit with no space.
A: 8.3,mm
